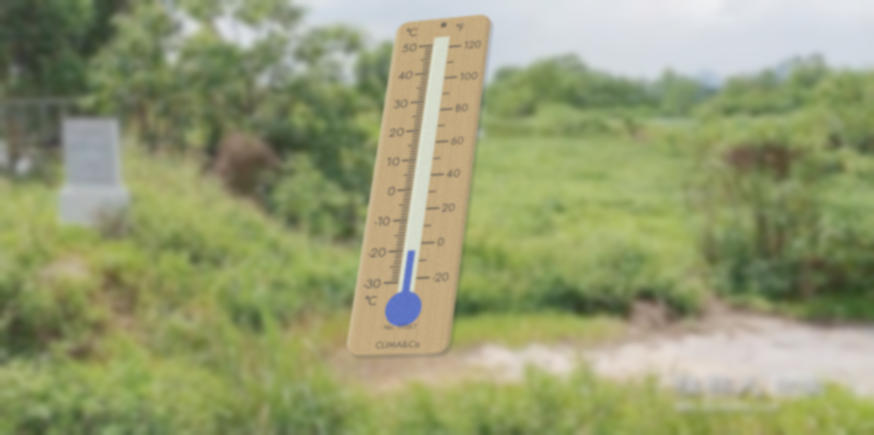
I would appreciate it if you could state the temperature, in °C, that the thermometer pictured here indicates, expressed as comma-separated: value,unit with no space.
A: -20,°C
